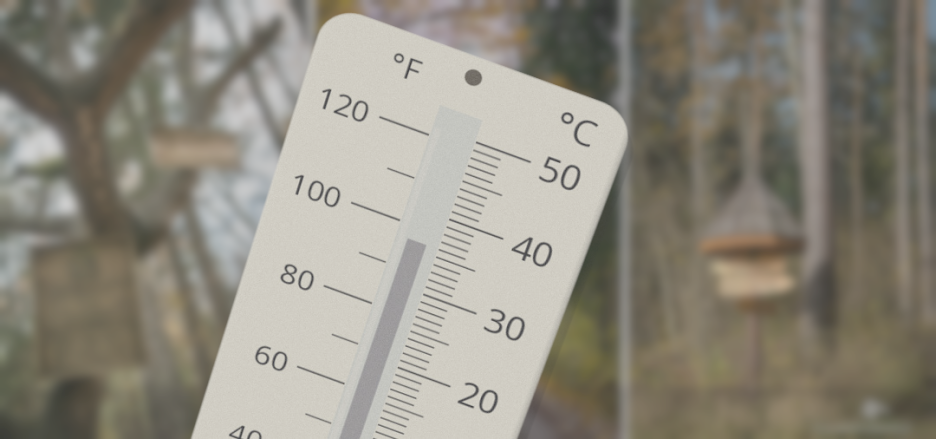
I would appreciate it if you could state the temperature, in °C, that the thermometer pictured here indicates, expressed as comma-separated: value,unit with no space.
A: 36,°C
